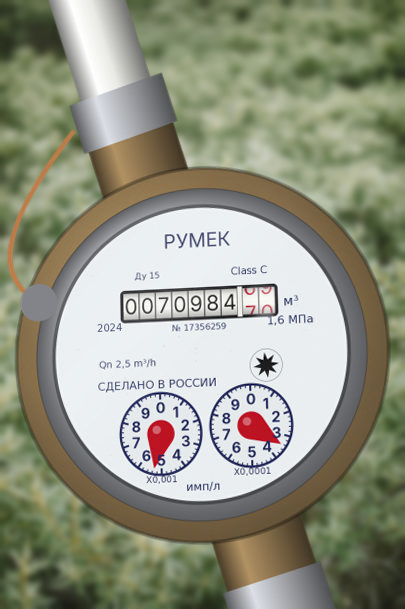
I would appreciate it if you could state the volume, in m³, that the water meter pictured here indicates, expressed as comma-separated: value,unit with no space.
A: 70984.6953,m³
